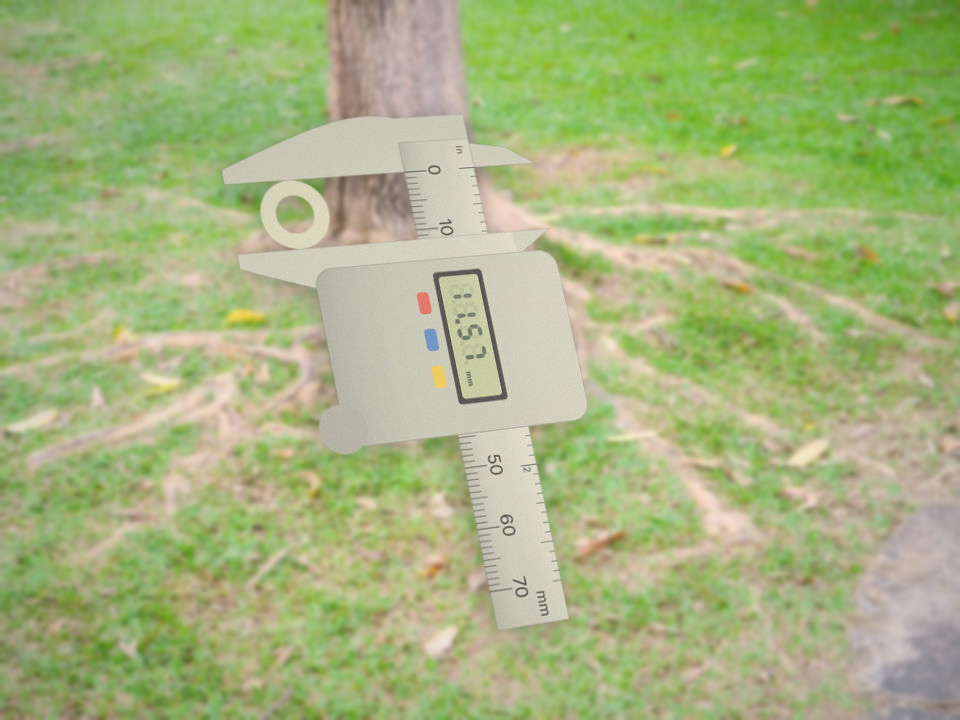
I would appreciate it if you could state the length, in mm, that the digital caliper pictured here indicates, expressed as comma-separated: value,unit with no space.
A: 11.57,mm
